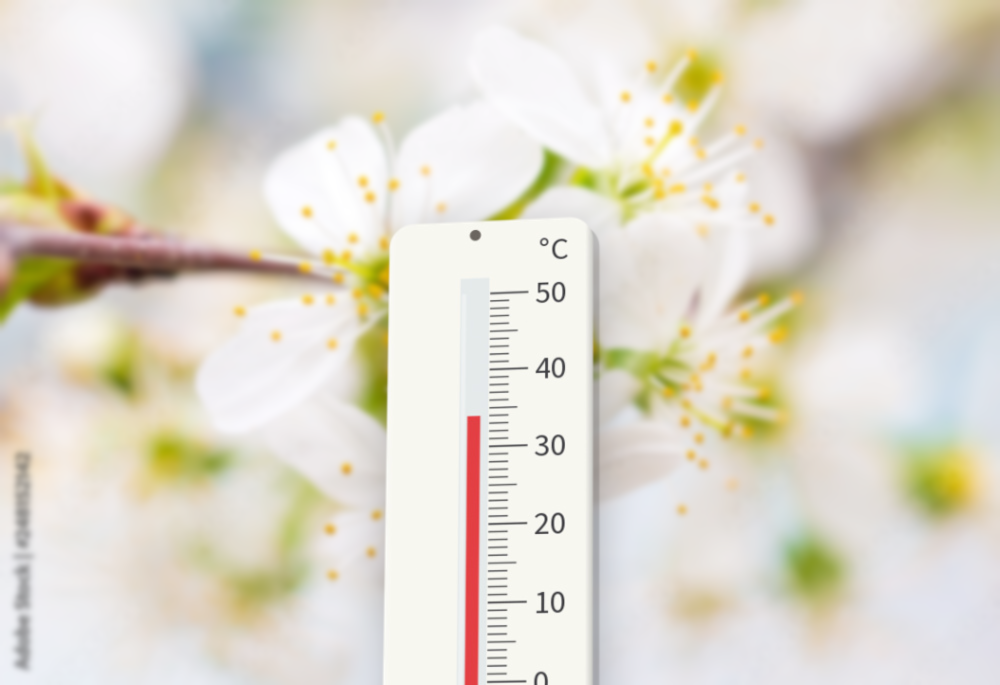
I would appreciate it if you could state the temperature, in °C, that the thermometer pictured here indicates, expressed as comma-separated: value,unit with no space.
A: 34,°C
